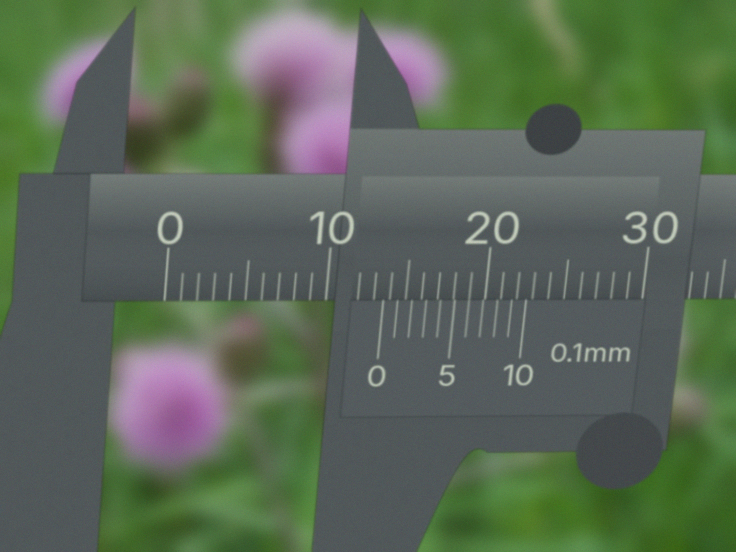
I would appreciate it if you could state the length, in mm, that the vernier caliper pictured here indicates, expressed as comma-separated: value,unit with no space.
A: 13.6,mm
